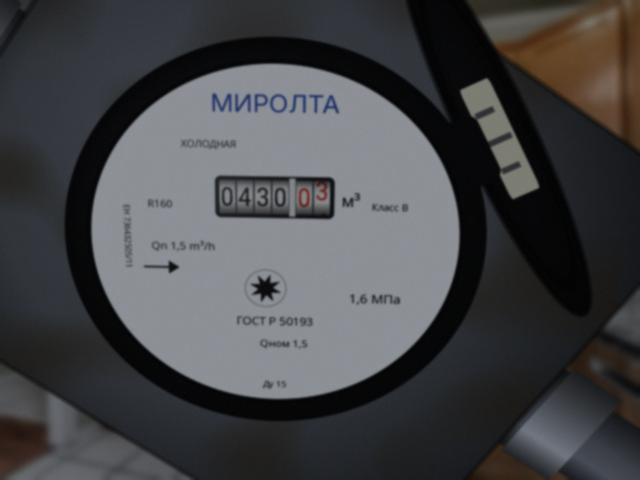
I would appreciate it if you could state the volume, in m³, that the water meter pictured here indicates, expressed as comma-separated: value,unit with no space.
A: 430.03,m³
